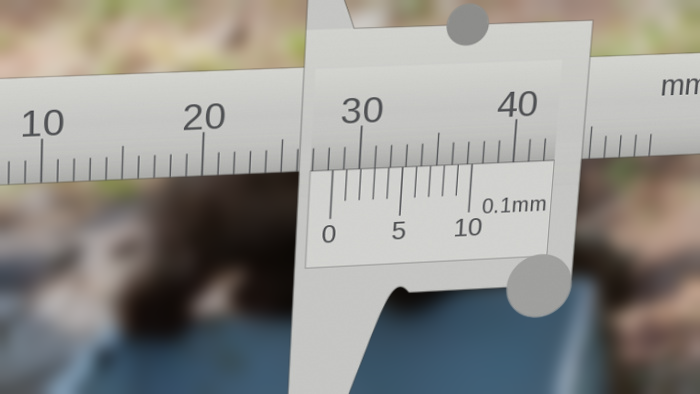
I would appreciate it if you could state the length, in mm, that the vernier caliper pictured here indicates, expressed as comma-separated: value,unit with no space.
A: 28.3,mm
